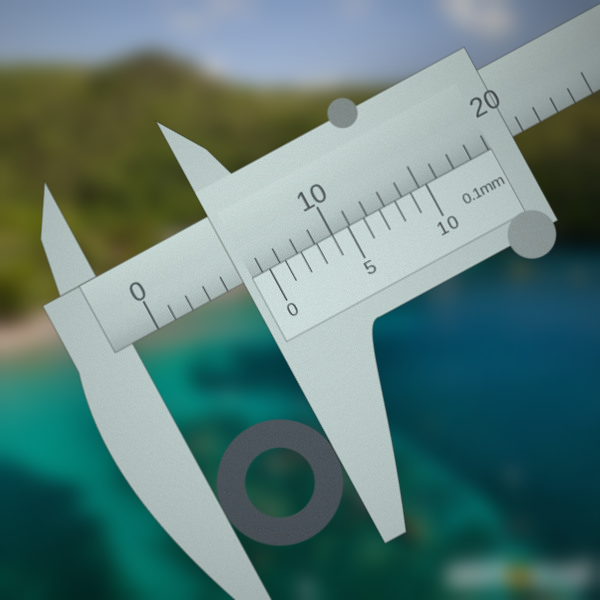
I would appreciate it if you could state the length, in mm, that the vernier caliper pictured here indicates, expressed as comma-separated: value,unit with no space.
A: 6.4,mm
